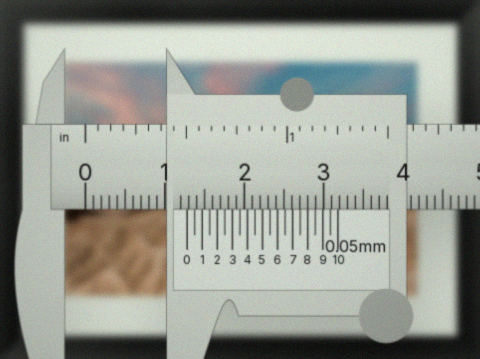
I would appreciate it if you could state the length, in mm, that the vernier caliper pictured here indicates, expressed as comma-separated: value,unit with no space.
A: 12.8,mm
